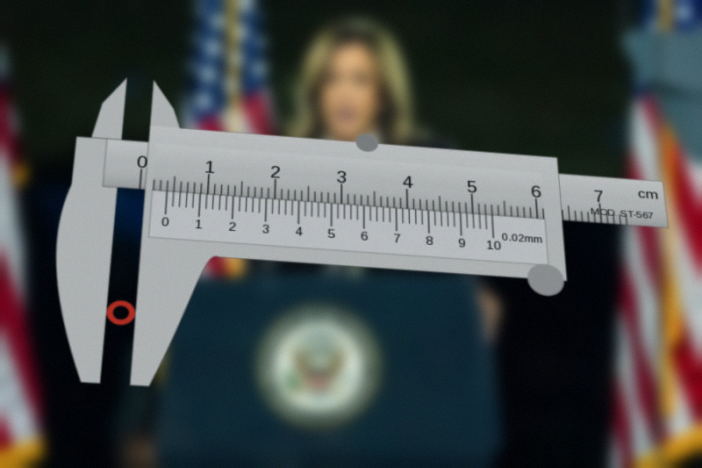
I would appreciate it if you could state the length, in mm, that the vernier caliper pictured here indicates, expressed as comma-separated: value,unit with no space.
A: 4.0,mm
